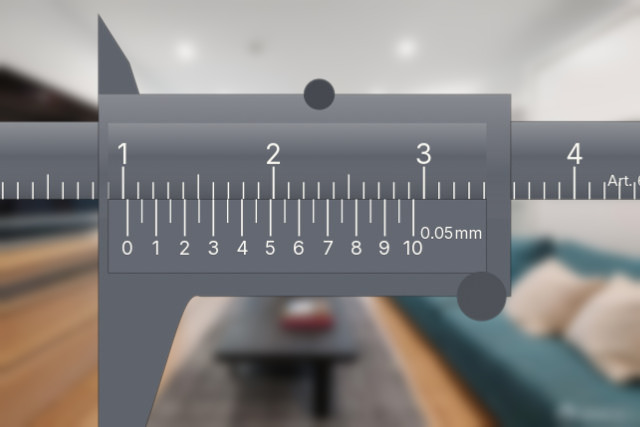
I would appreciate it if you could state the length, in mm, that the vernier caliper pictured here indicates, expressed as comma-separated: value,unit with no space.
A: 10.3,mm
